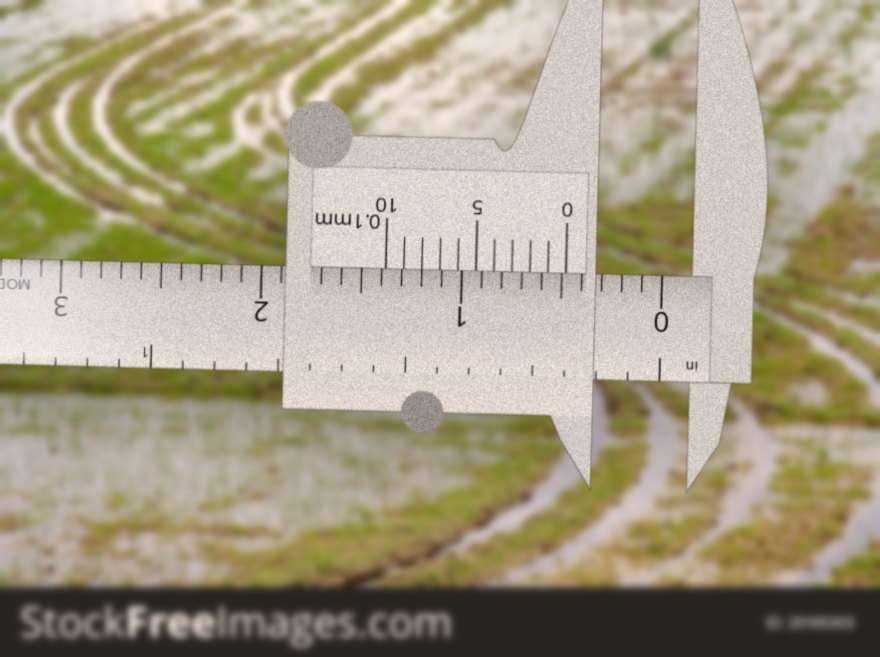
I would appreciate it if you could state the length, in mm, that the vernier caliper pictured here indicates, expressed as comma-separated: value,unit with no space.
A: 4.8,mm
